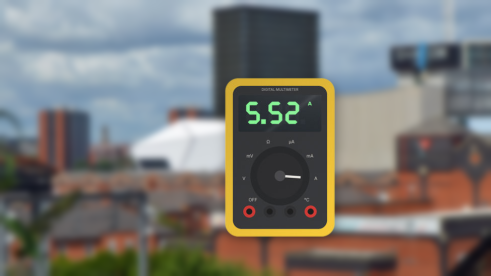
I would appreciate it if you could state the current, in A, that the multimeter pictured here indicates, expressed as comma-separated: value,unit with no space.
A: 5.52,A
